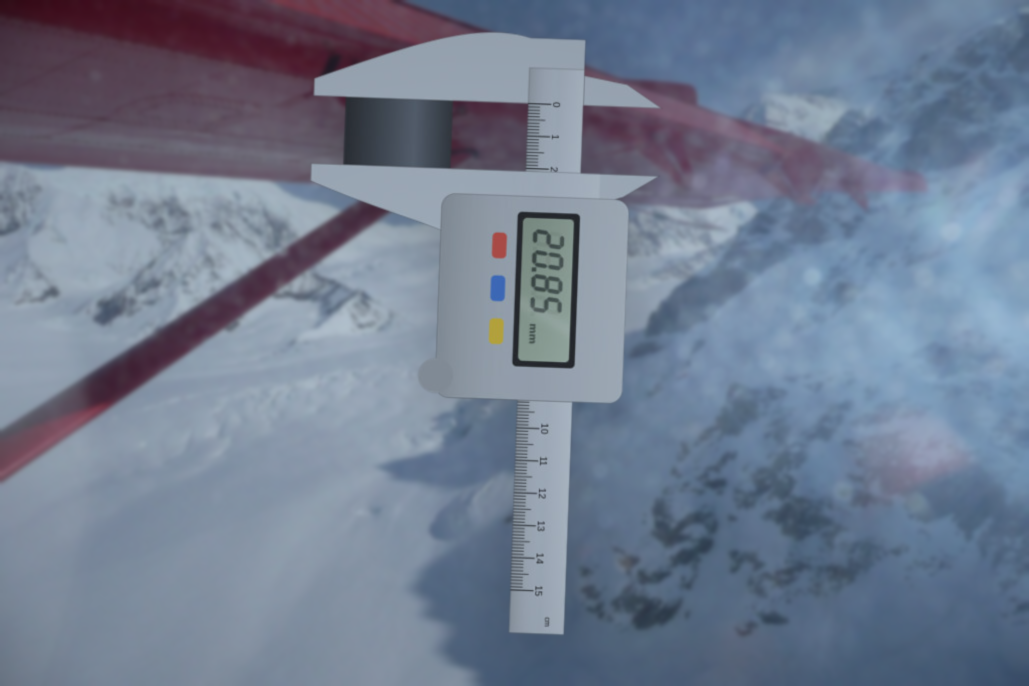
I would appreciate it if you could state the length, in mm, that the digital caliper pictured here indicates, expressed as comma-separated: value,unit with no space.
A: 20.85,mm
